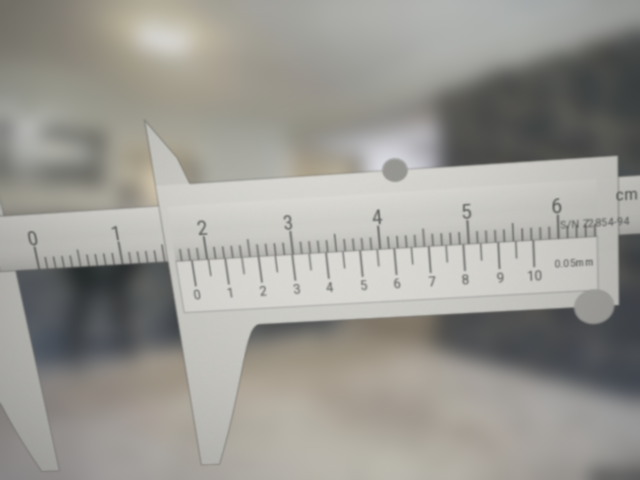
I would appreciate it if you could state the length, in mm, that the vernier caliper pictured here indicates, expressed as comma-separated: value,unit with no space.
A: 18.2,mm
